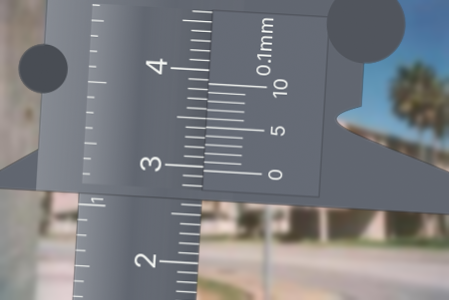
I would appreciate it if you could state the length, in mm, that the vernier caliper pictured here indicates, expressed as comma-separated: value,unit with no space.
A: 29.6,mm
